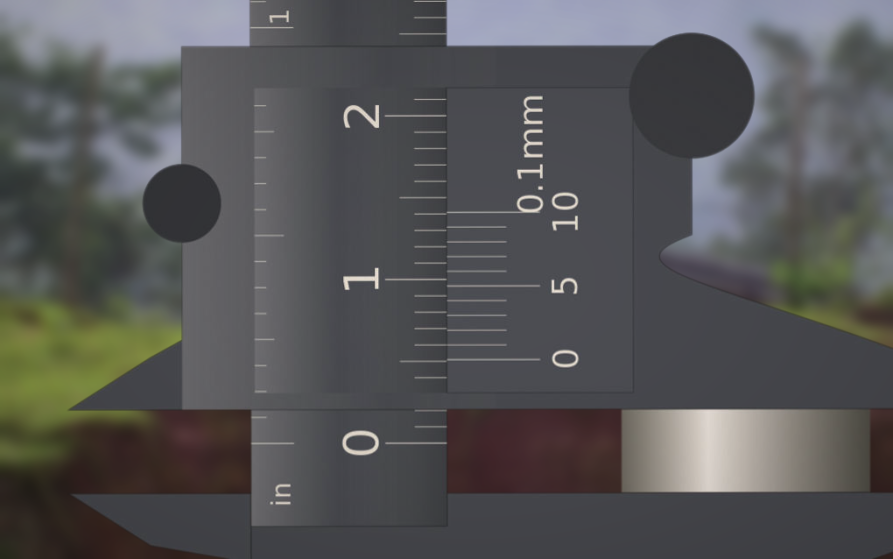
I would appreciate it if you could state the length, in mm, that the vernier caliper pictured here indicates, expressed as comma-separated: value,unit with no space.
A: 5.1,mm
